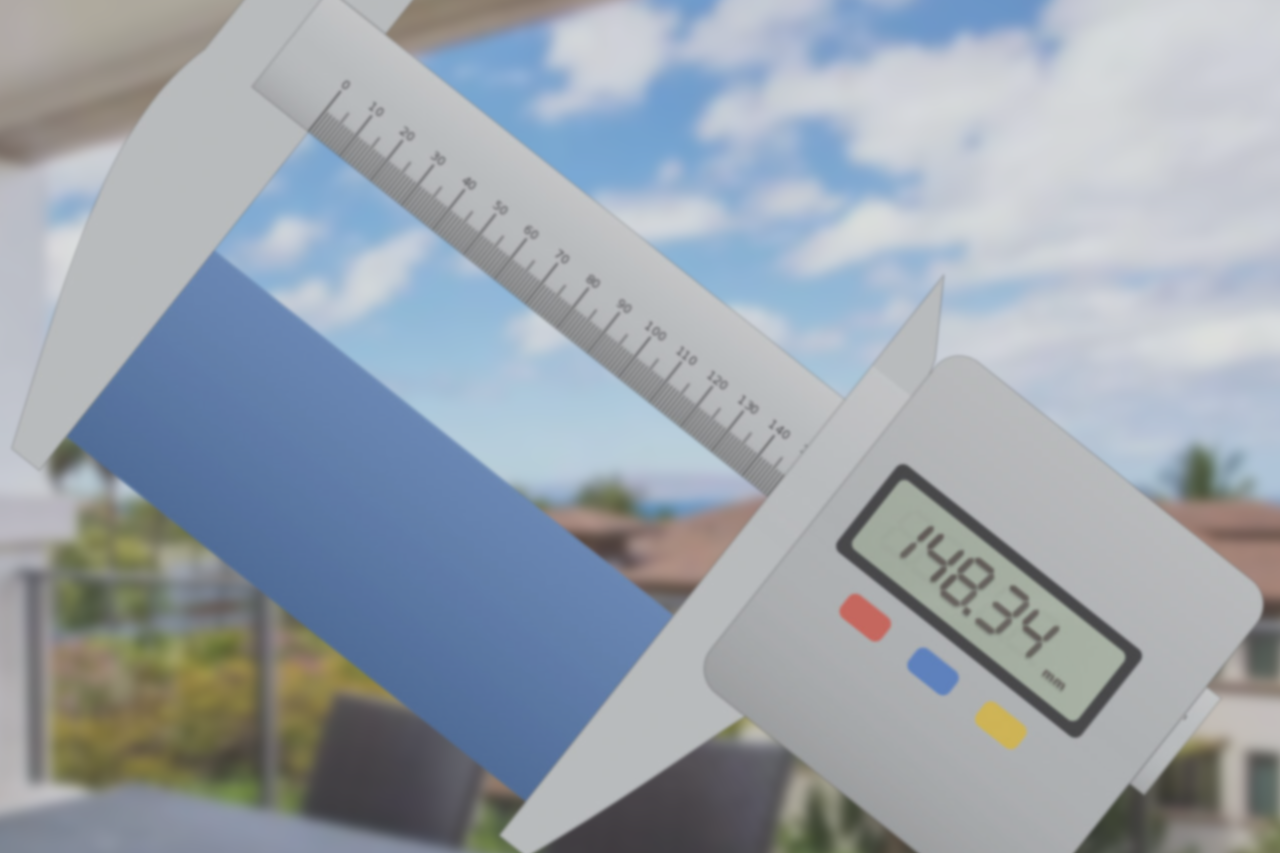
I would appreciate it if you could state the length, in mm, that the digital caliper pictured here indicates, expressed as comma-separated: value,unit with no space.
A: 148.34,mm
